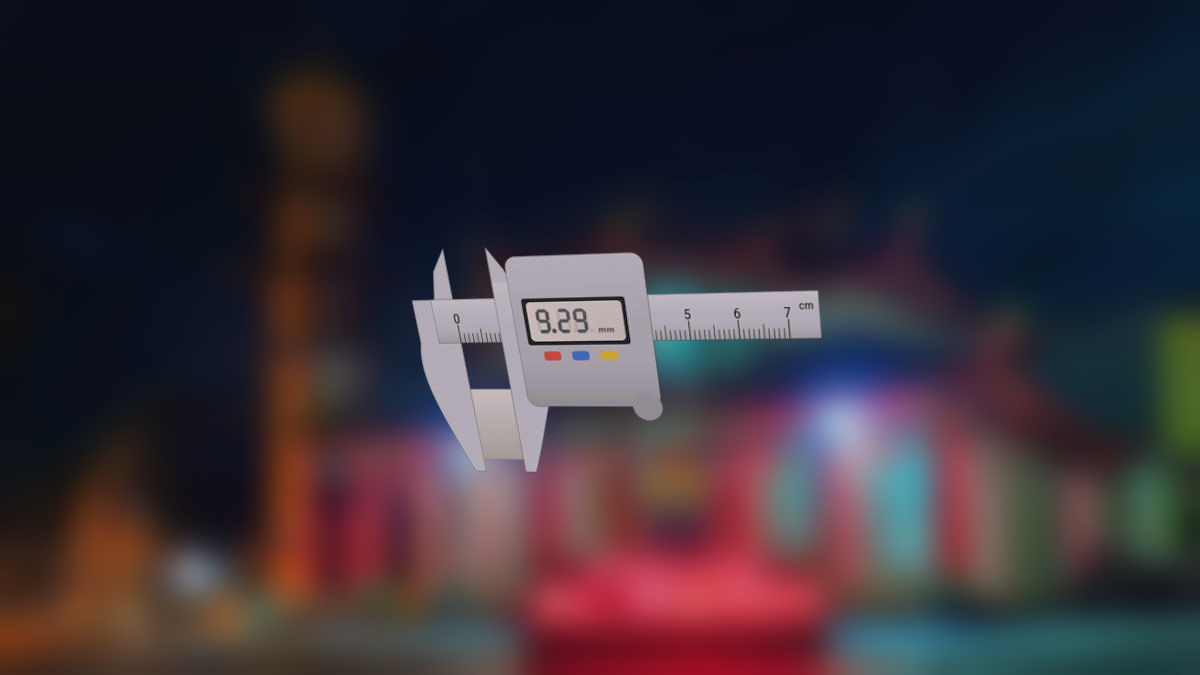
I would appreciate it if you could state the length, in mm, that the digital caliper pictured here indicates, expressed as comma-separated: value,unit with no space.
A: 9.29,mm
